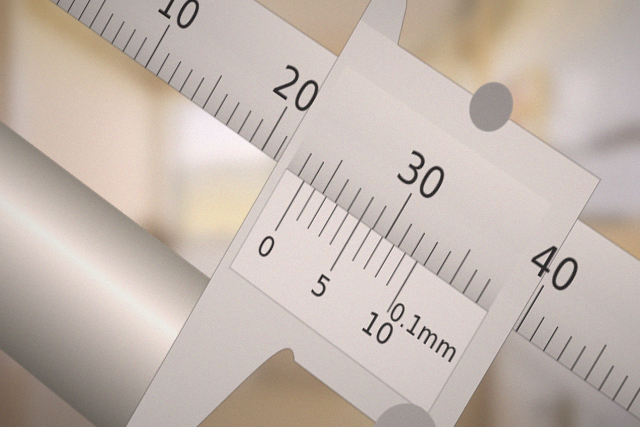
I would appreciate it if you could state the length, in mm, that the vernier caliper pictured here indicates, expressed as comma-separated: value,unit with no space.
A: 23.5,mm
